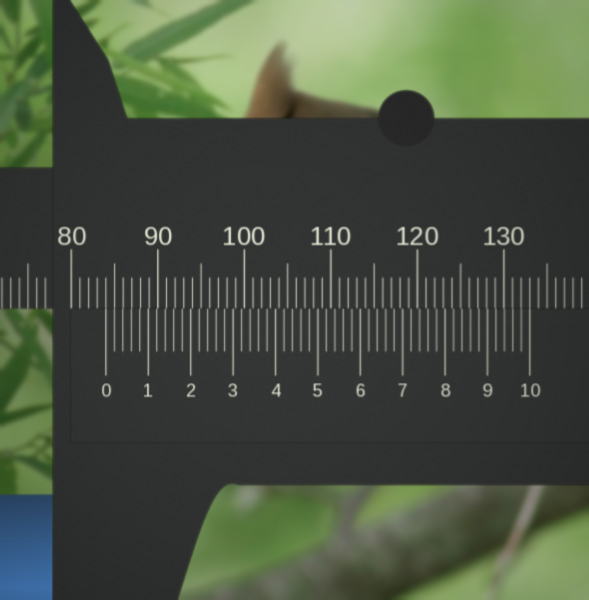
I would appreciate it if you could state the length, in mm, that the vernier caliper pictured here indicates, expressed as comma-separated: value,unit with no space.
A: 84.0,mm
